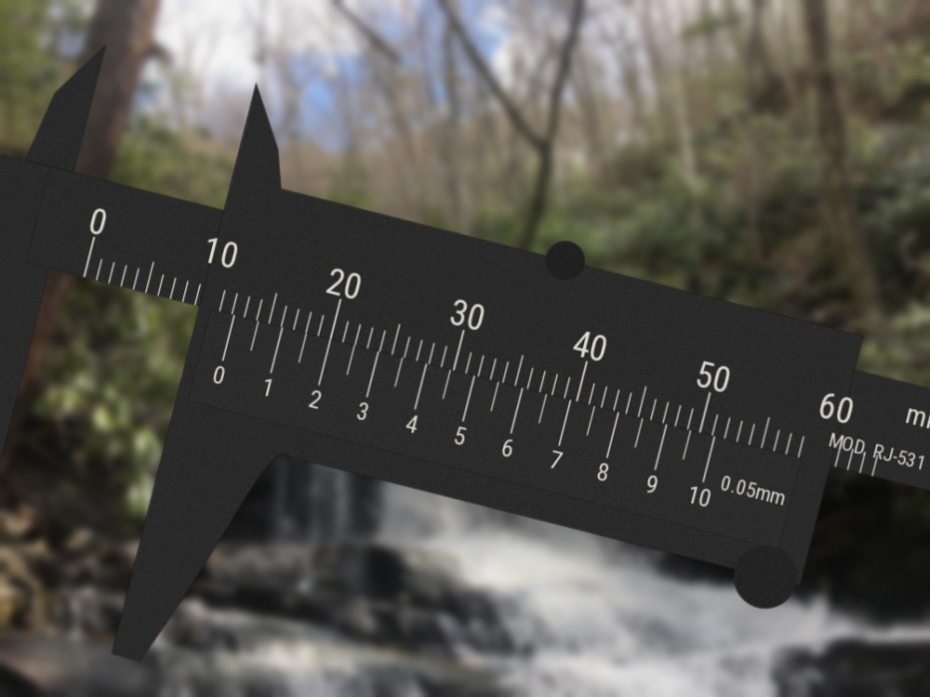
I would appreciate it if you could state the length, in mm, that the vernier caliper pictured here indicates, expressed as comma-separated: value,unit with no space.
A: 12.2,mm
